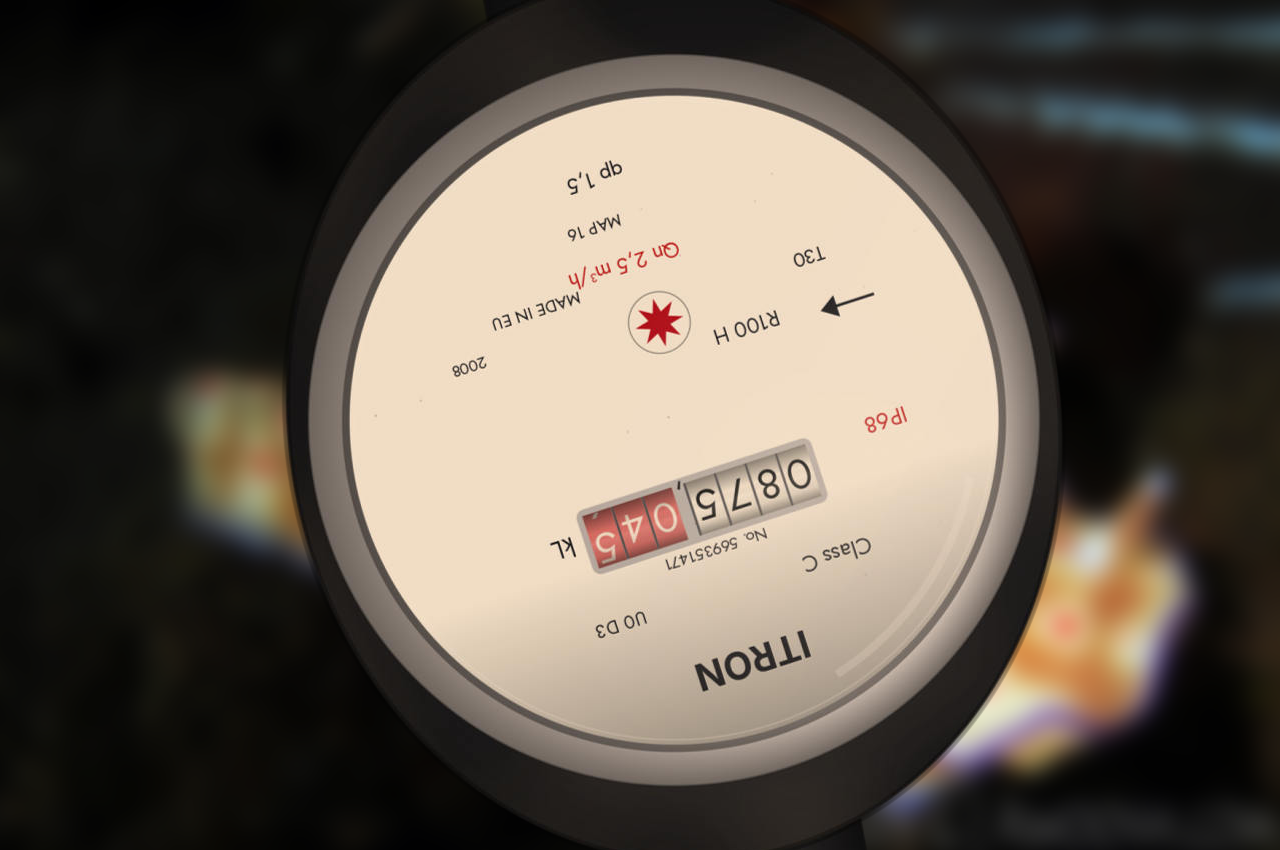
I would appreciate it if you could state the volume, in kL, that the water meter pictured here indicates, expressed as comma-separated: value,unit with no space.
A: 875.045,kL
